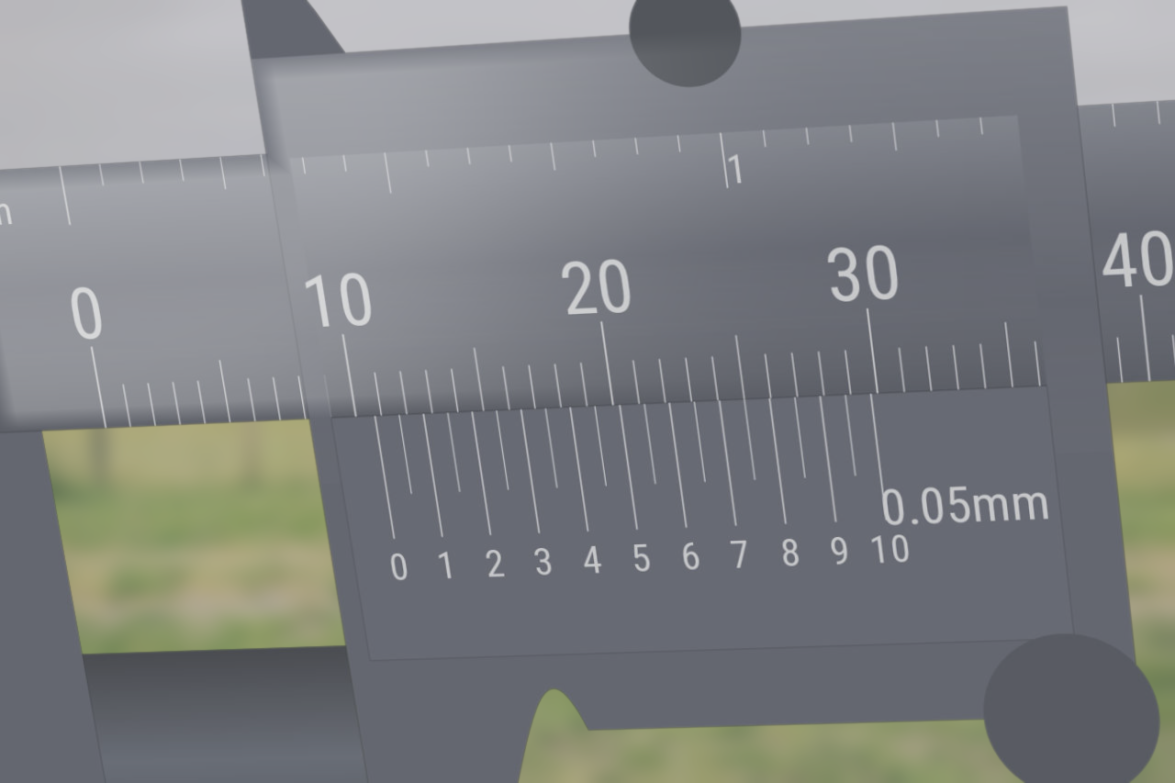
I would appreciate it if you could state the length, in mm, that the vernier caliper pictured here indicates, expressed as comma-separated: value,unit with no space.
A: 10.75,mm
